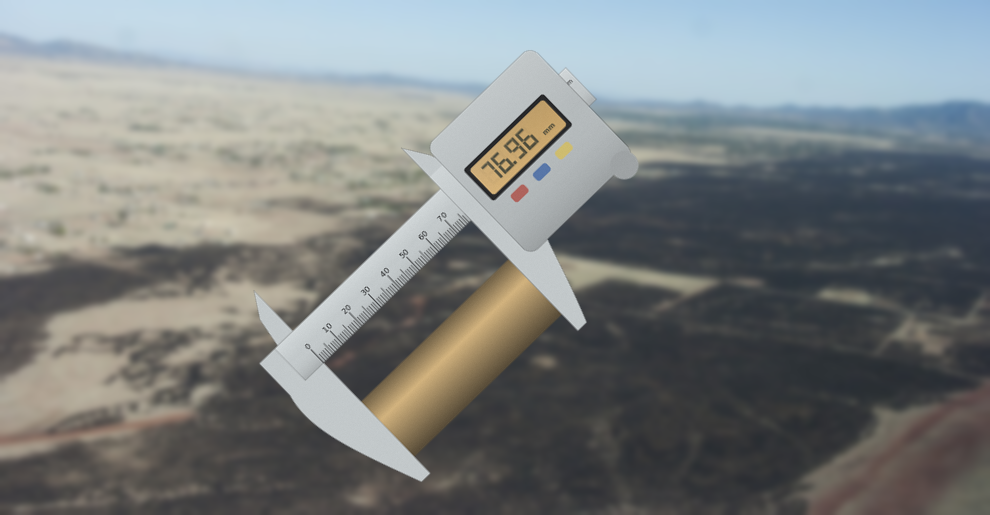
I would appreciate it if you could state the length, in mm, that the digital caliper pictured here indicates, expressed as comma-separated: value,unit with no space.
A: 76.96,mm
